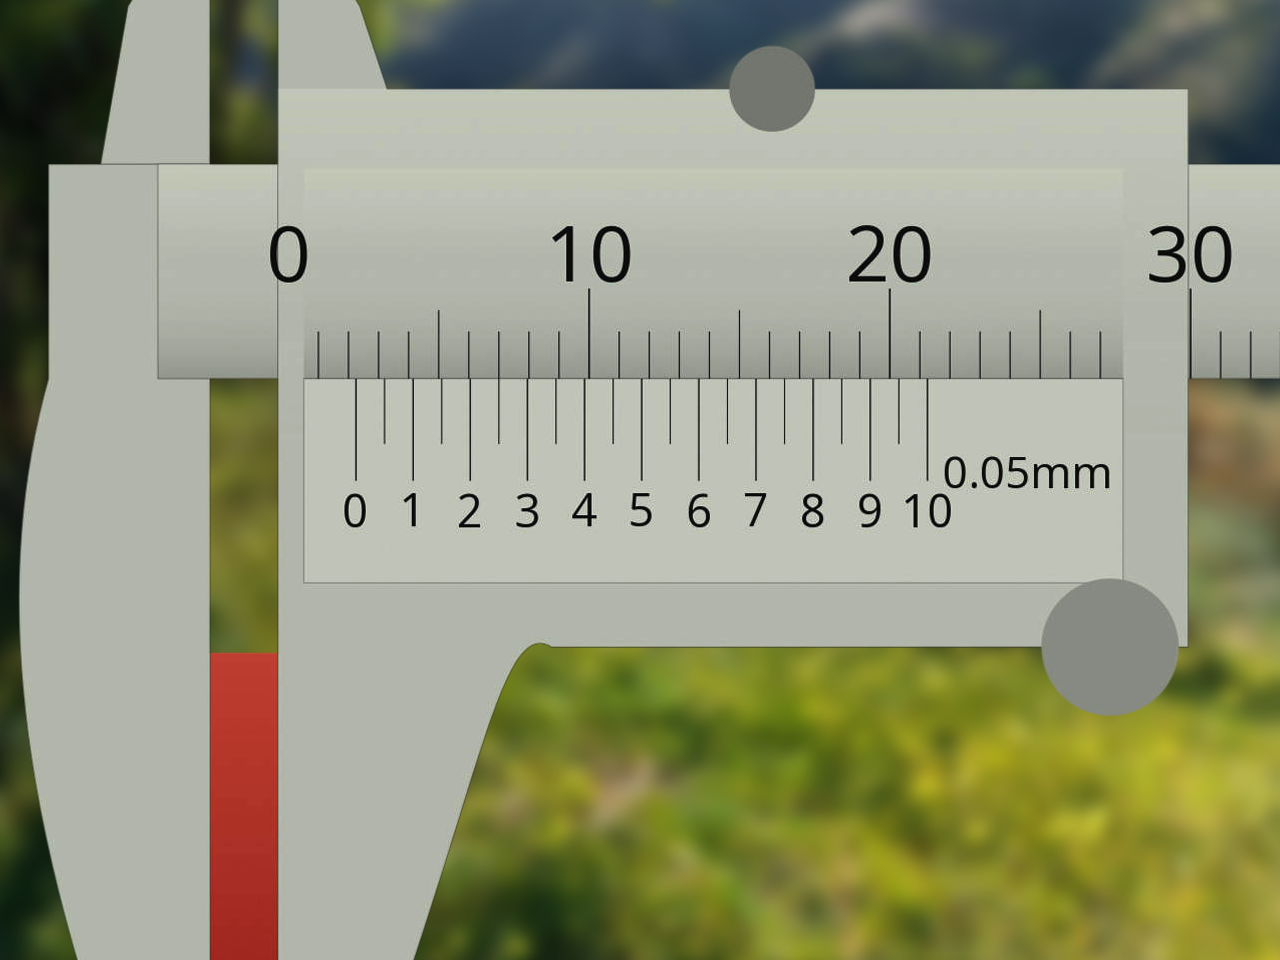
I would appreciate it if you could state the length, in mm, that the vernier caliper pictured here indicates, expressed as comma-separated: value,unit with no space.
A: 2.25,mm
